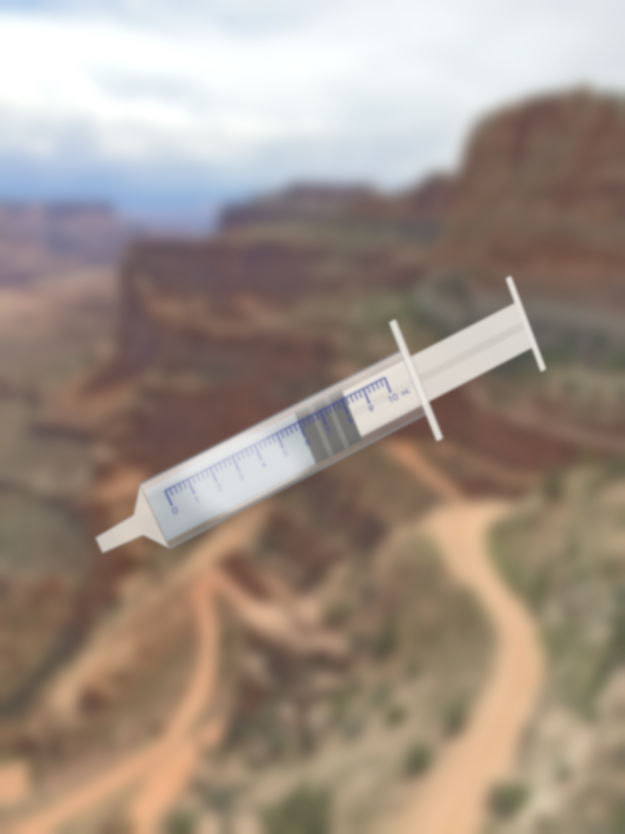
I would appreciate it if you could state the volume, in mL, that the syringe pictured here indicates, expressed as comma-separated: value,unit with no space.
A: 6,mL
